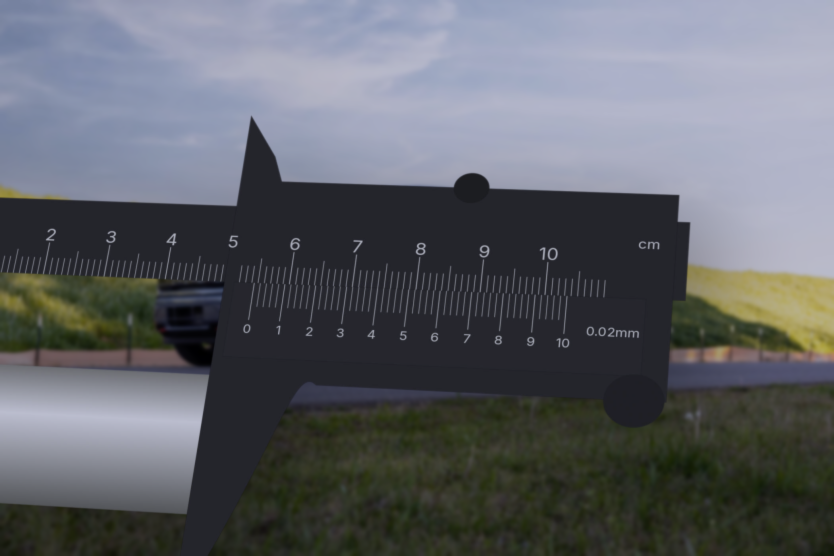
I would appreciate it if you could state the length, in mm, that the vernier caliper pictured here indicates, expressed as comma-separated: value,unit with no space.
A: 54.4,mm
